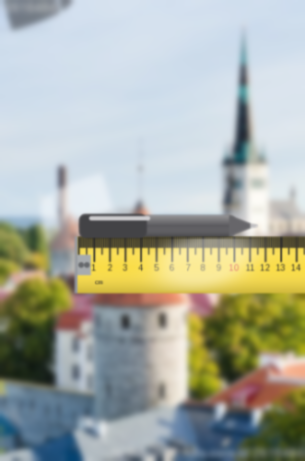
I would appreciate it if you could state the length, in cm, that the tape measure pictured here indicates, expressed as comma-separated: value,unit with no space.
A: 11.5,cm
